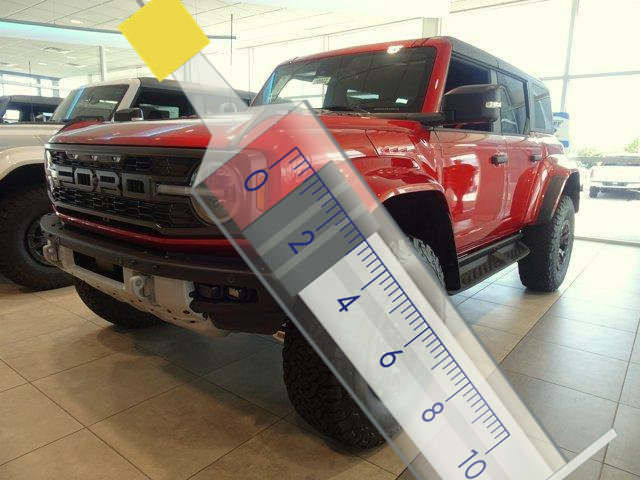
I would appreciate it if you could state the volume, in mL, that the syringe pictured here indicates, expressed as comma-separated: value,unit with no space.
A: 0.8,mL
